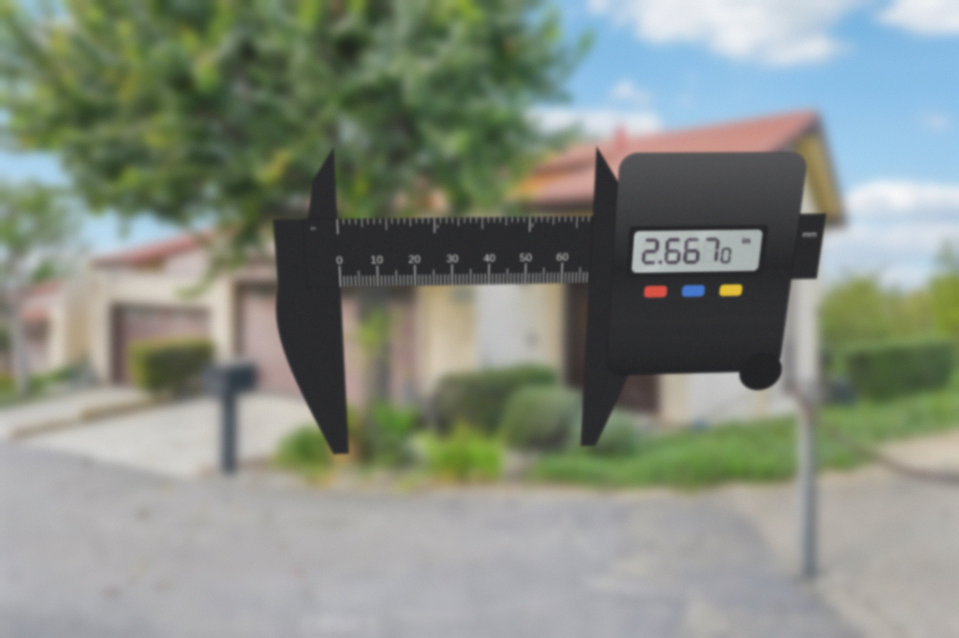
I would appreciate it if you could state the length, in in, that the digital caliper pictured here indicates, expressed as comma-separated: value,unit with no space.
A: 2.6670,in
